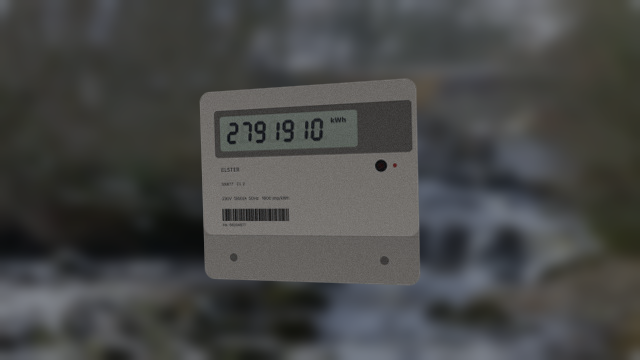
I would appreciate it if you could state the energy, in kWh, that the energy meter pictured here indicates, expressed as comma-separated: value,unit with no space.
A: 2791910,kWh
